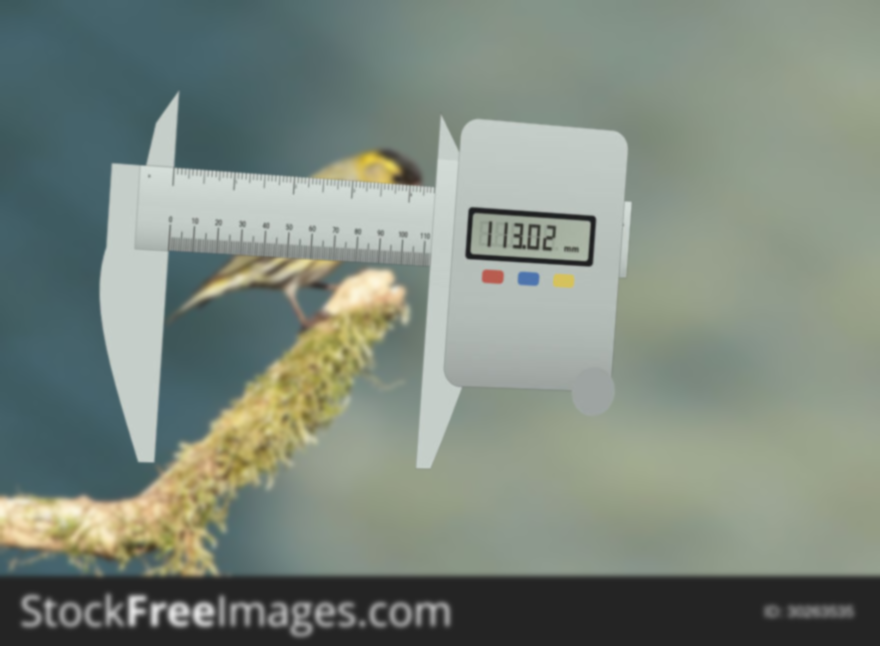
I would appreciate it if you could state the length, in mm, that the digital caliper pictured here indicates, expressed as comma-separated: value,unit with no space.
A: 113.02,mm
